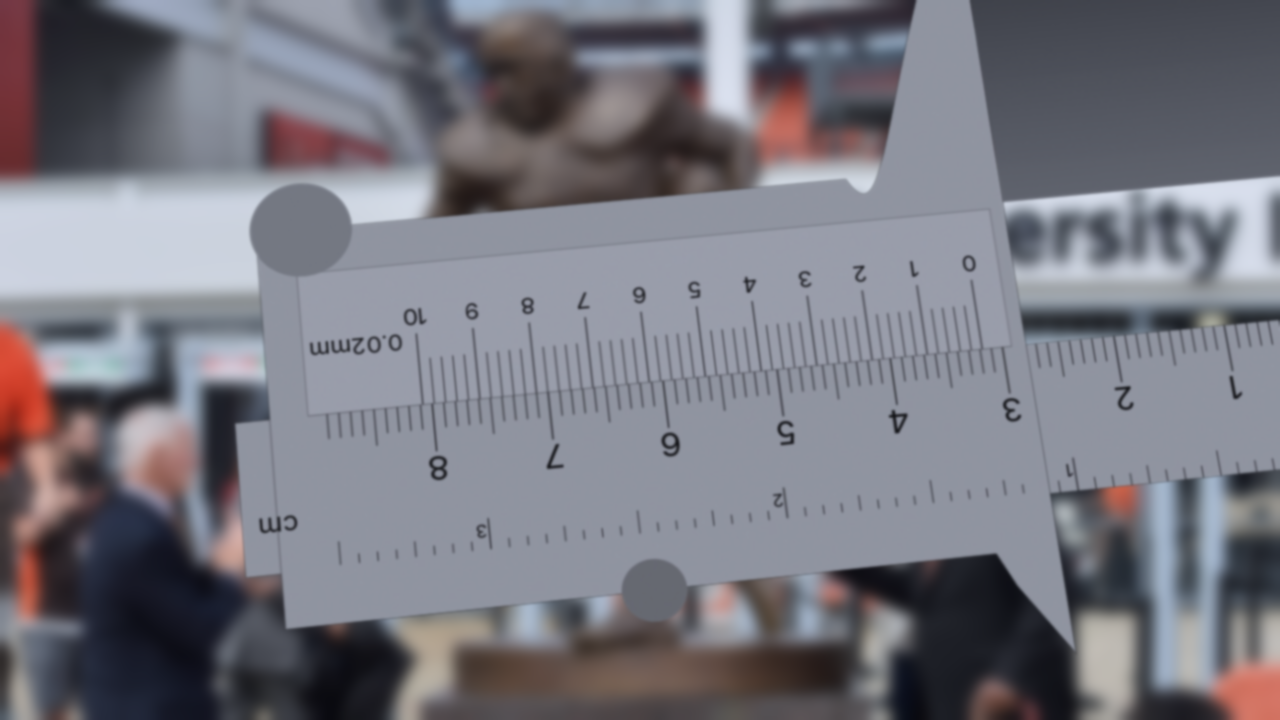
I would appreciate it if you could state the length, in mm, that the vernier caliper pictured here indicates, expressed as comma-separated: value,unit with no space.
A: 31.8,mm
